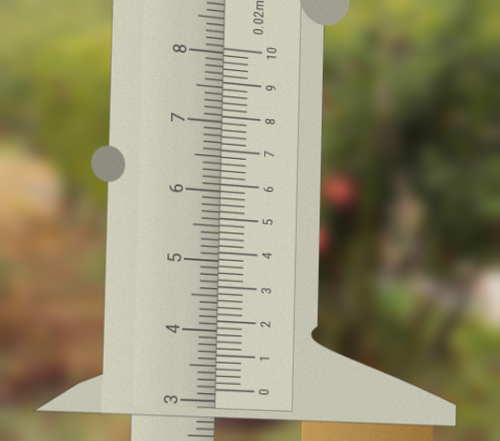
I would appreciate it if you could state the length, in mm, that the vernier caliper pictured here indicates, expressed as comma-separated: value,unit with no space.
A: 31.6,mm
